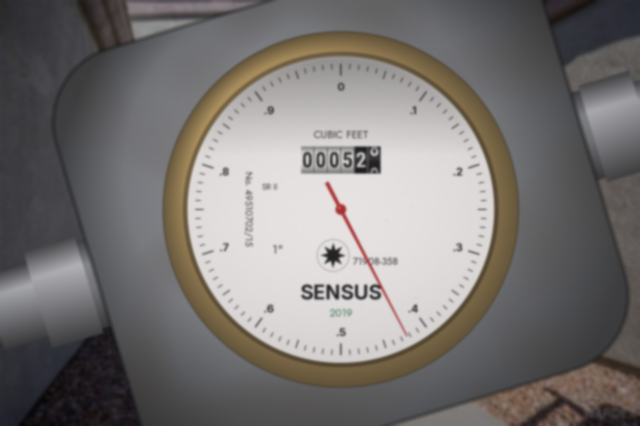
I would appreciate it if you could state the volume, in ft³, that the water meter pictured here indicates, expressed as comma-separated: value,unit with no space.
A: 528.42,ft³
